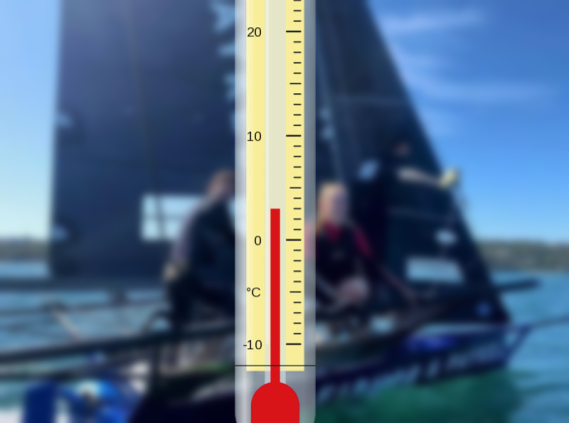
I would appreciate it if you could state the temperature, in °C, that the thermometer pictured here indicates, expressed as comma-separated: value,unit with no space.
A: 3,°C
